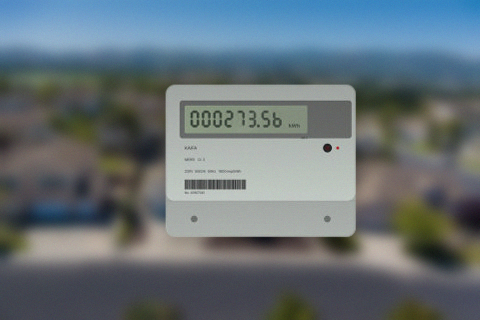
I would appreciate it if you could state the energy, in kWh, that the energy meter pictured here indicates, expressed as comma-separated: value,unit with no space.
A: 273.56,kWh
